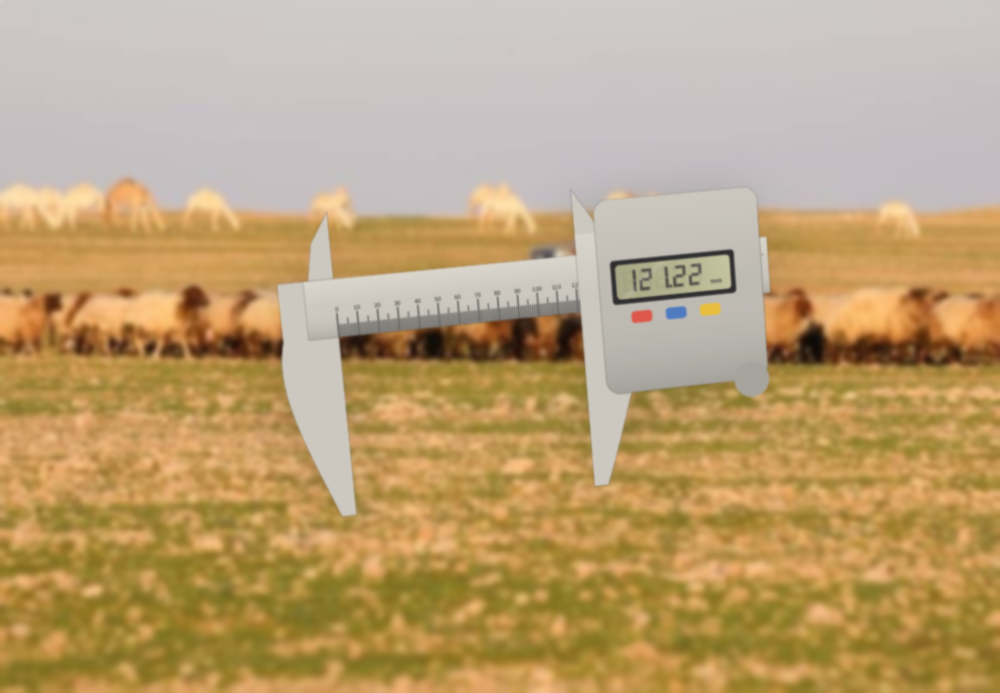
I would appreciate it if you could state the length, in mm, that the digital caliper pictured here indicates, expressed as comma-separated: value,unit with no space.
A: 121.22,mm
